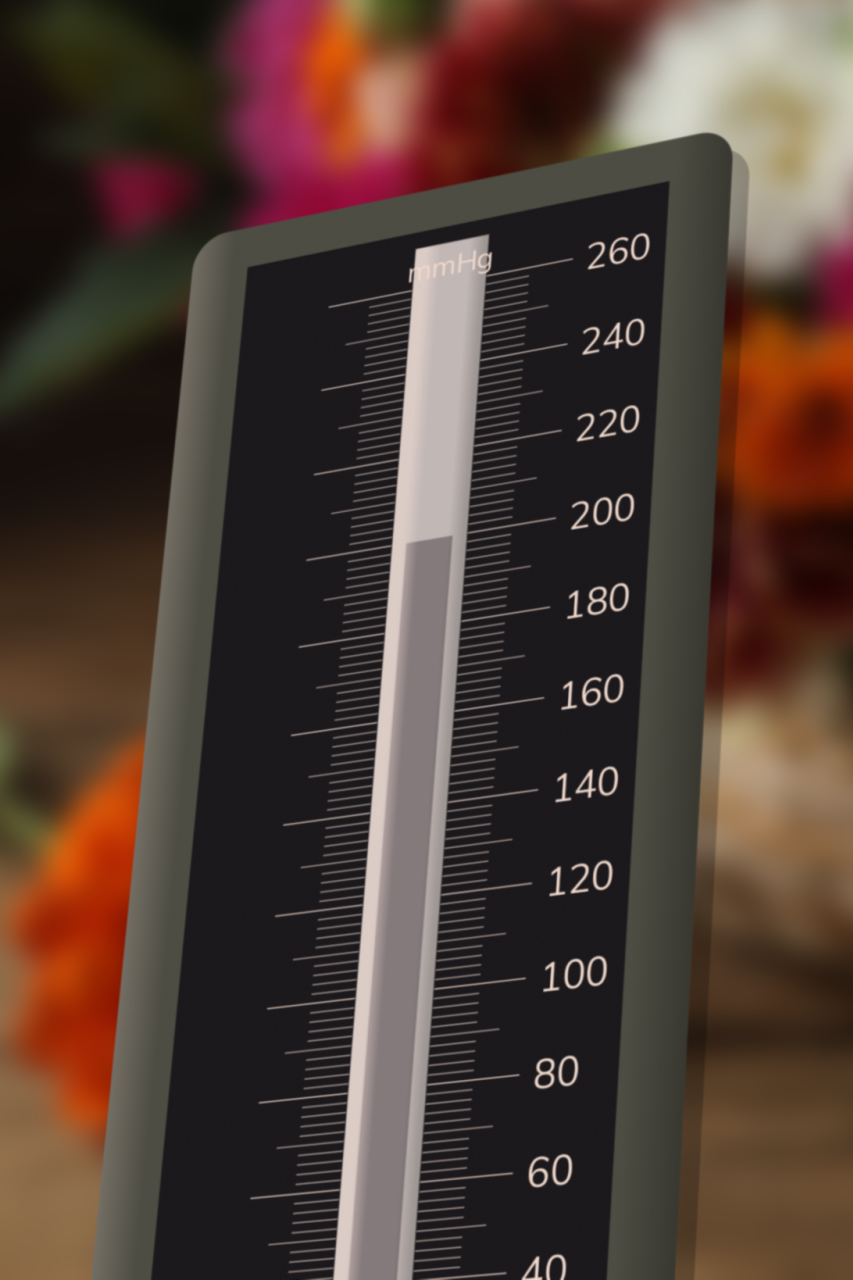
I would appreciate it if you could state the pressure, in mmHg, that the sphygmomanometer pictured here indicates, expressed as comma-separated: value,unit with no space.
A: 200,mmHg
